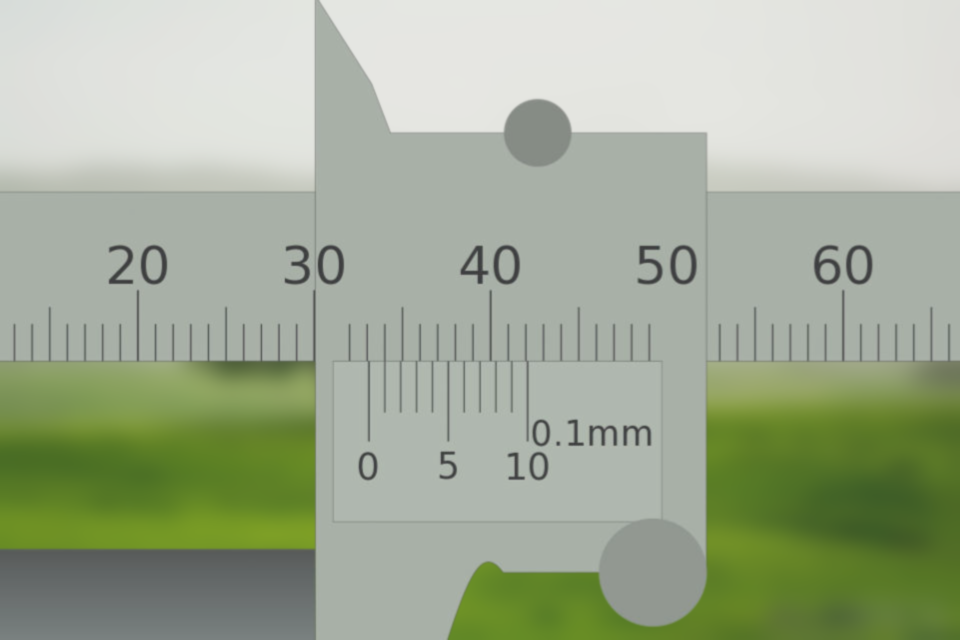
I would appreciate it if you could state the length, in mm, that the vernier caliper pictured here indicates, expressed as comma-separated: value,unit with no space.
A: 33.1,mm
